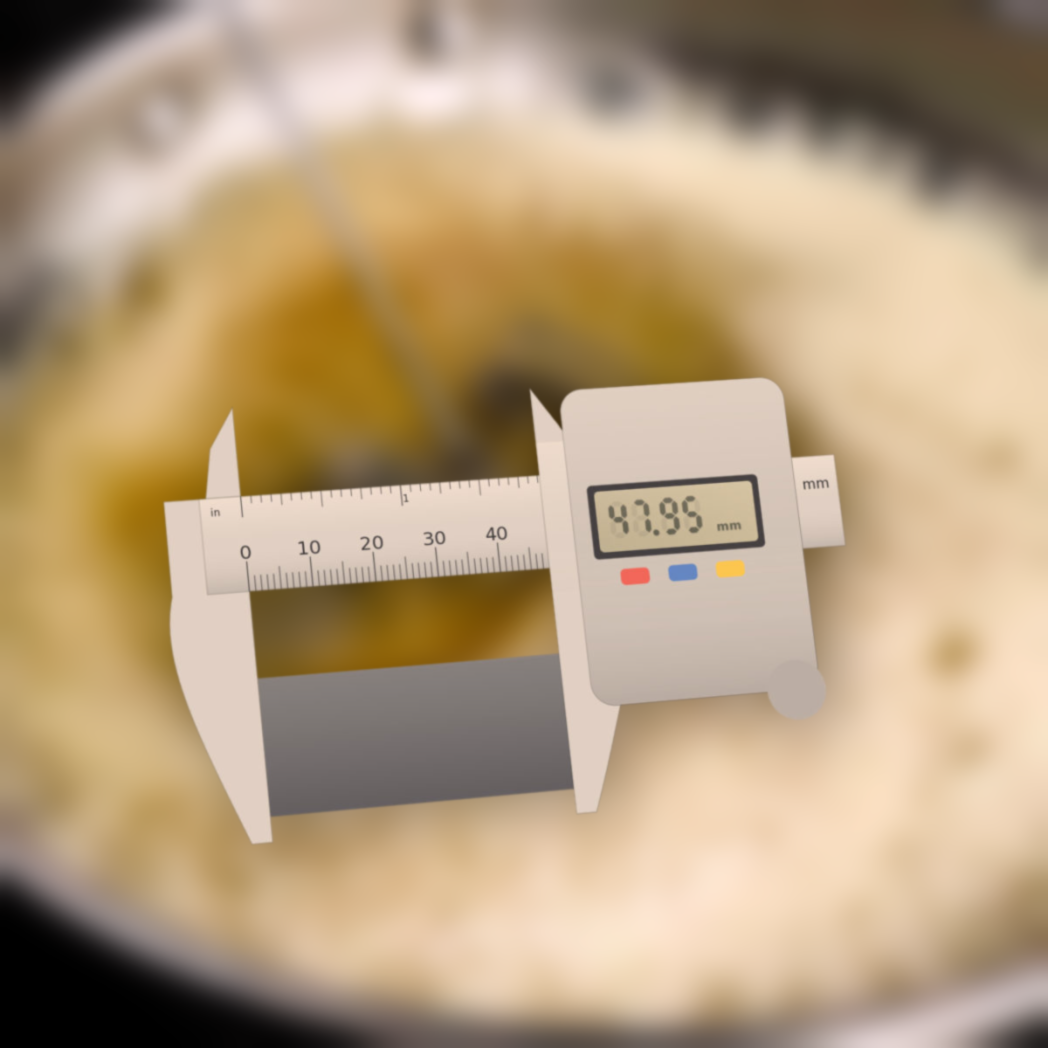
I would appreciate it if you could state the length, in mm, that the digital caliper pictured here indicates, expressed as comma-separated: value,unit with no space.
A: 47.95,mm
